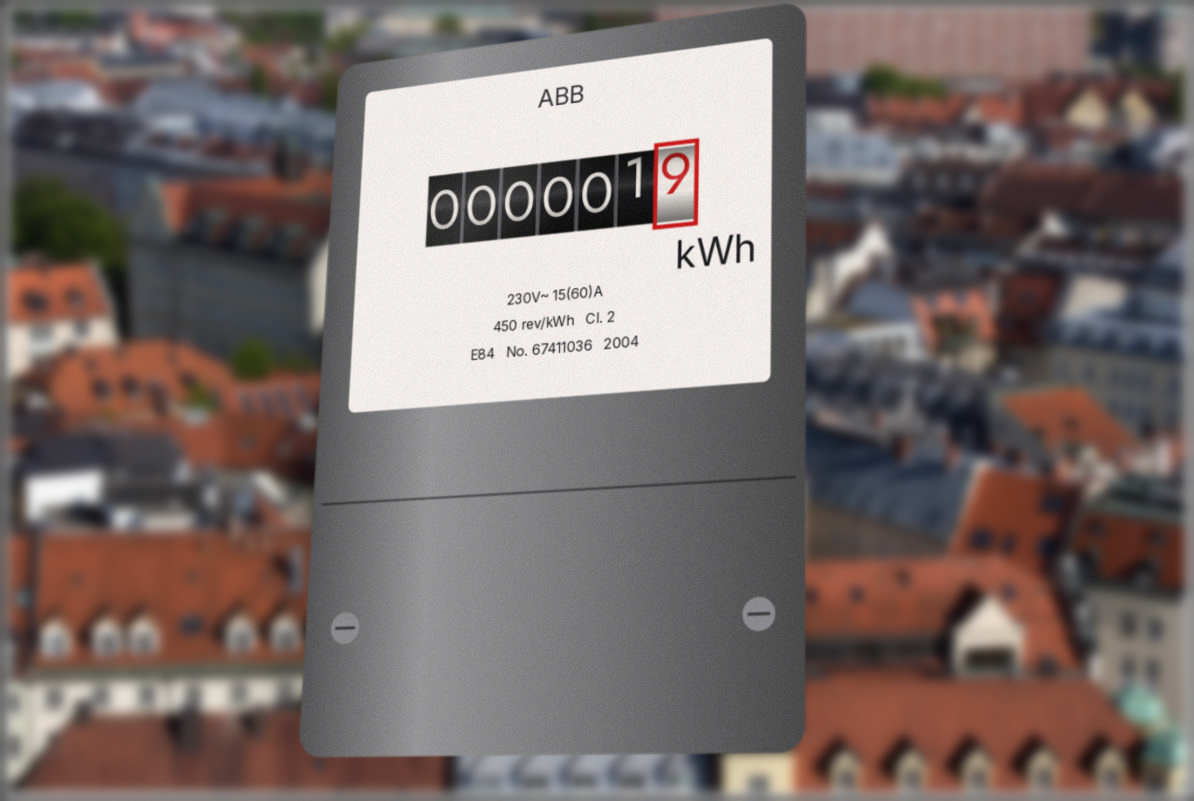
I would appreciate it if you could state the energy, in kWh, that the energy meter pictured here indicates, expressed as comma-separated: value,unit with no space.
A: 1.9,kWh
